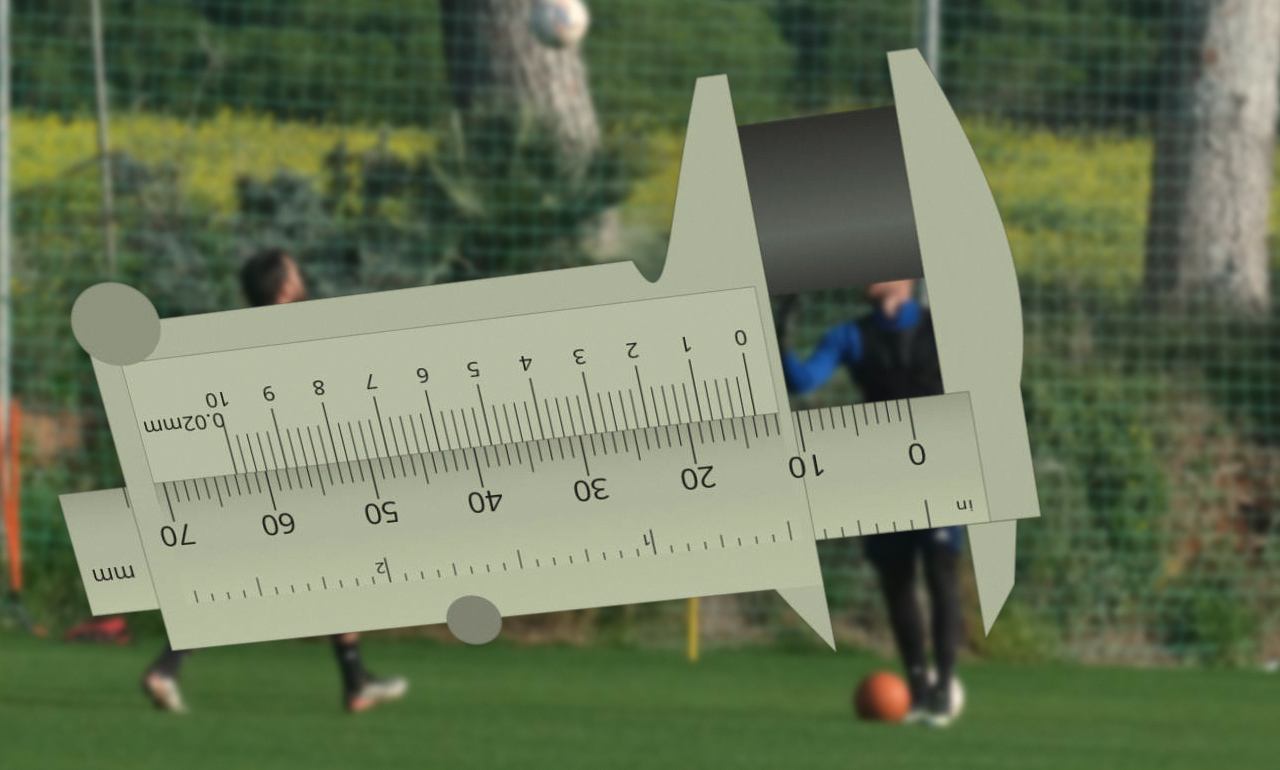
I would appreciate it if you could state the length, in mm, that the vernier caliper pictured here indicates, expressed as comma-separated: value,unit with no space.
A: 13.8,mm
